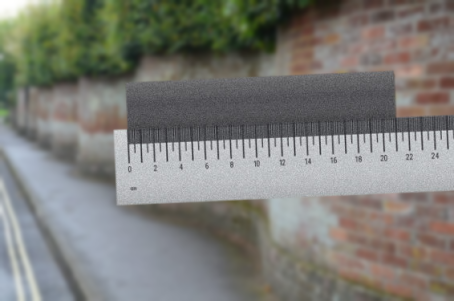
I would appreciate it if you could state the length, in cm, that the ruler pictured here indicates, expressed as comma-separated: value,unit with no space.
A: 21,cm
